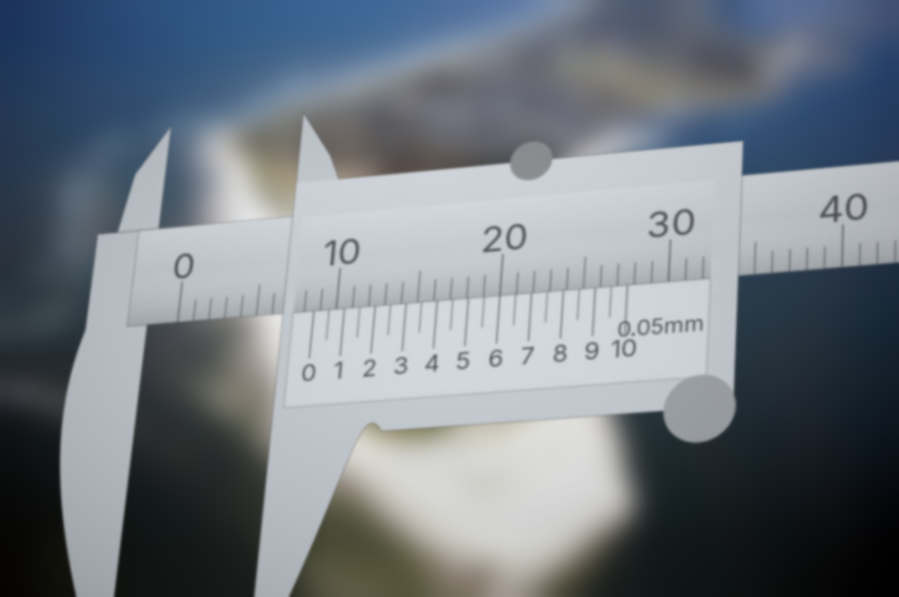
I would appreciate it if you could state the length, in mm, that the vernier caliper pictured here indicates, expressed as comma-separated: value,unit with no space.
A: 8.6,mm
